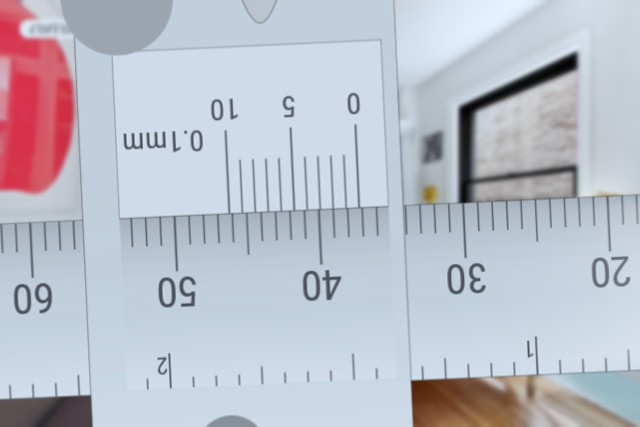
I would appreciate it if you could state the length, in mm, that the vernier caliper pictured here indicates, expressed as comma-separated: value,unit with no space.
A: 37.2,mm
